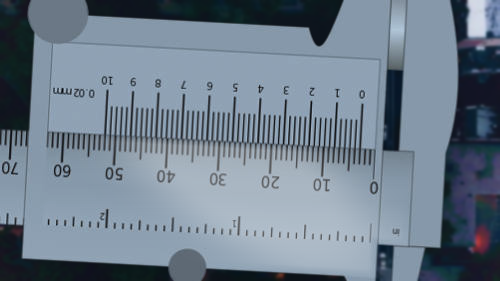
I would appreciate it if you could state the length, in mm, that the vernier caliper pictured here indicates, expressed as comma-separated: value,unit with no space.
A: 3.0,mm
